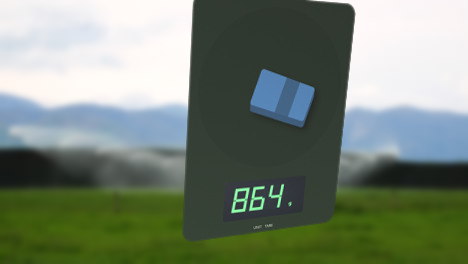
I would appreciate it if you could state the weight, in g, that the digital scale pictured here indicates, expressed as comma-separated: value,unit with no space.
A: 864,g
